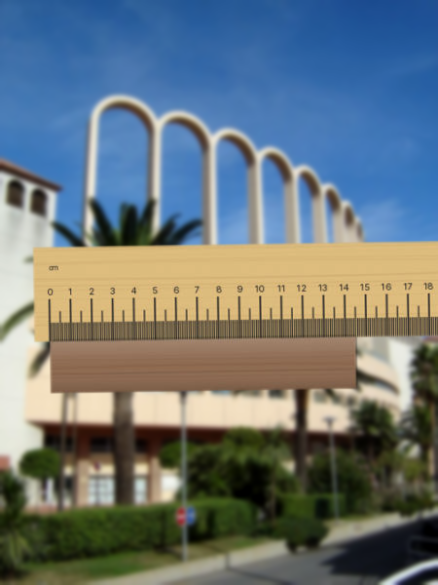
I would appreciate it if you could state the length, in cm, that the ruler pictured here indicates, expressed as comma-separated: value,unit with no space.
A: 14.5,cm
